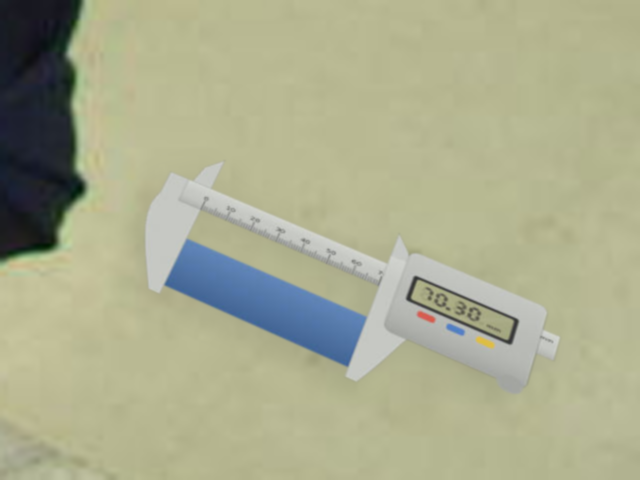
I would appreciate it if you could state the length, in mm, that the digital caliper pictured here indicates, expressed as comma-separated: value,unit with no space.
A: 70.30,mm
